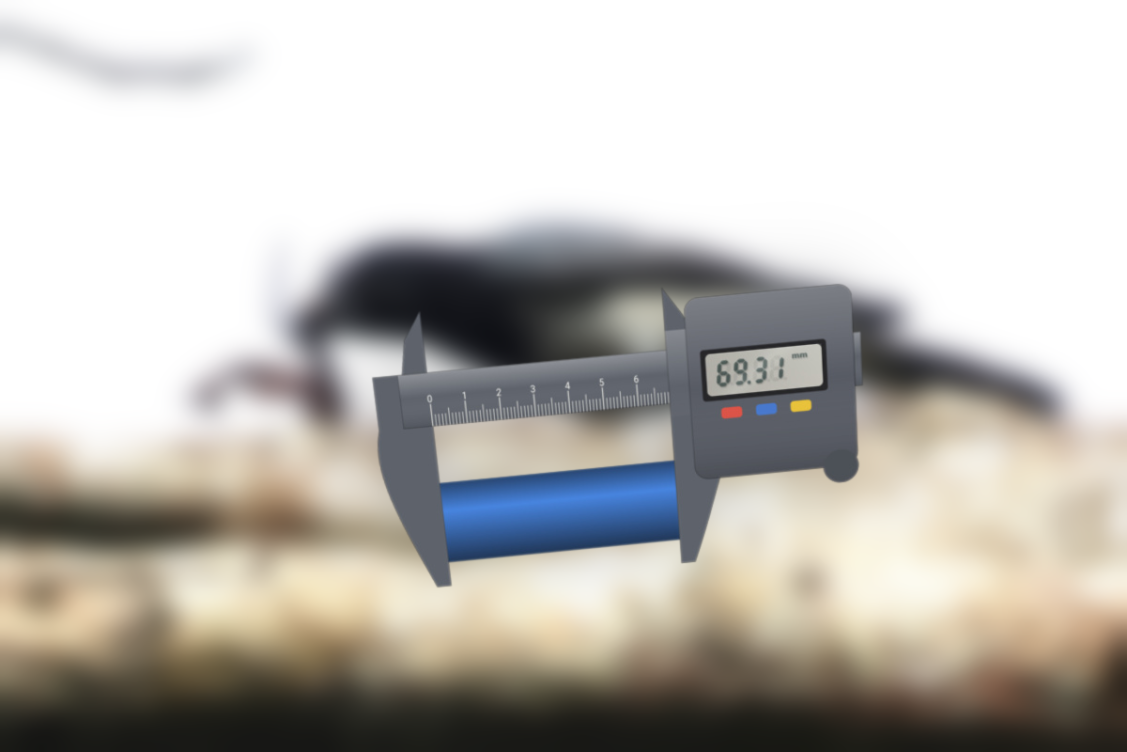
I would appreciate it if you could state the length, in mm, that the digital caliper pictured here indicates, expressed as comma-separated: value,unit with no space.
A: 69.31,mm
